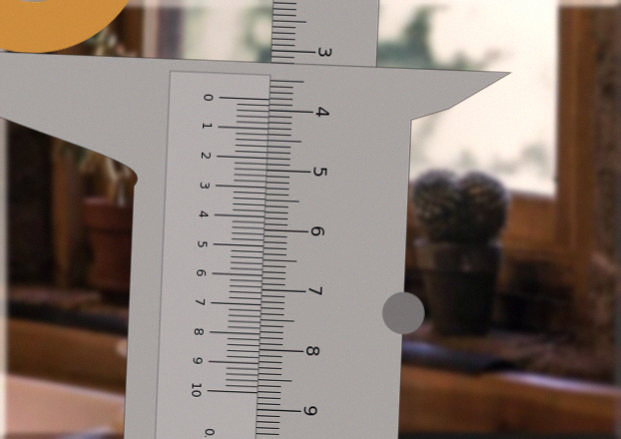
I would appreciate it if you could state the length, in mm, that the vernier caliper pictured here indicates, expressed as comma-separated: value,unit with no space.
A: 38.2,mm
